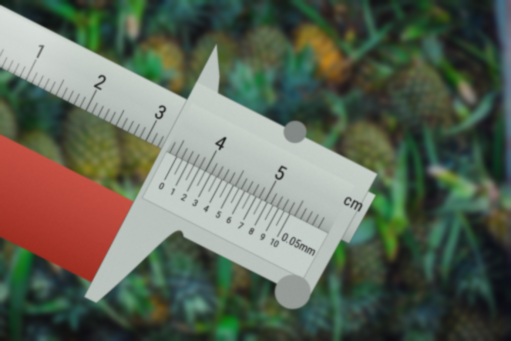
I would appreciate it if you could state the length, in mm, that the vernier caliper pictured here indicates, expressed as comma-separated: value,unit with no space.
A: 35.2,mm
